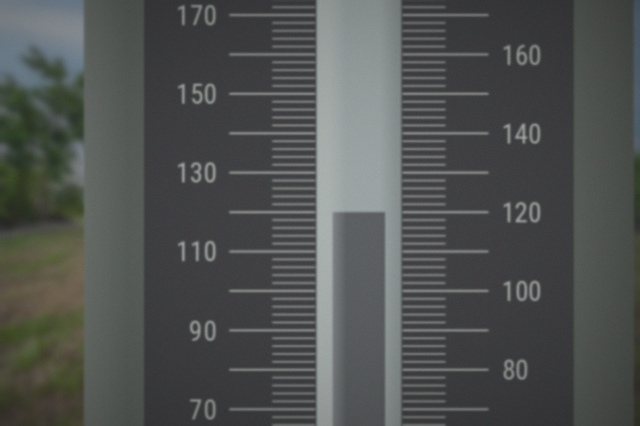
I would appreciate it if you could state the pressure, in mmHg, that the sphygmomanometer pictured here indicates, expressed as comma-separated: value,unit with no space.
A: 120,mmHg
